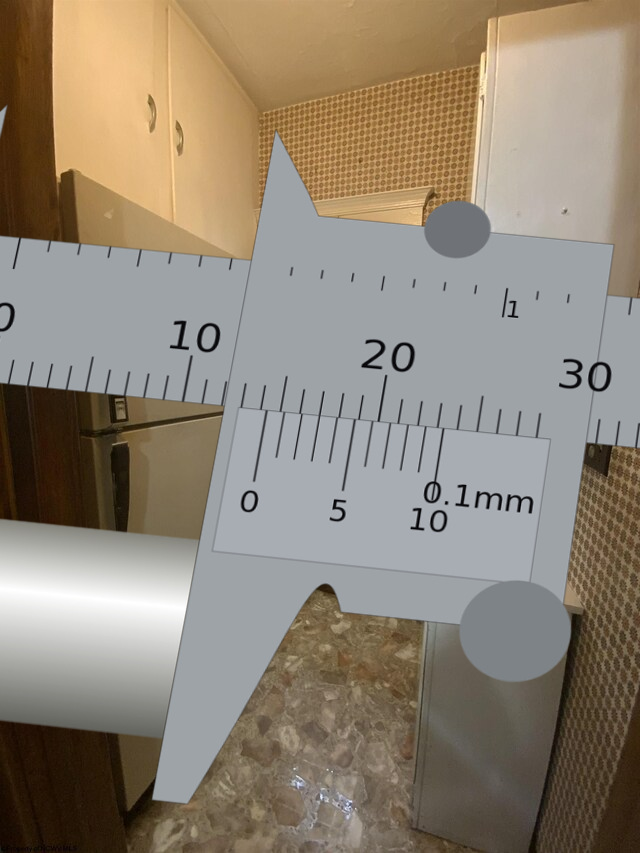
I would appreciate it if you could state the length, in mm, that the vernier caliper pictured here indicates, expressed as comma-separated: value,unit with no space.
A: 14.3,mm
